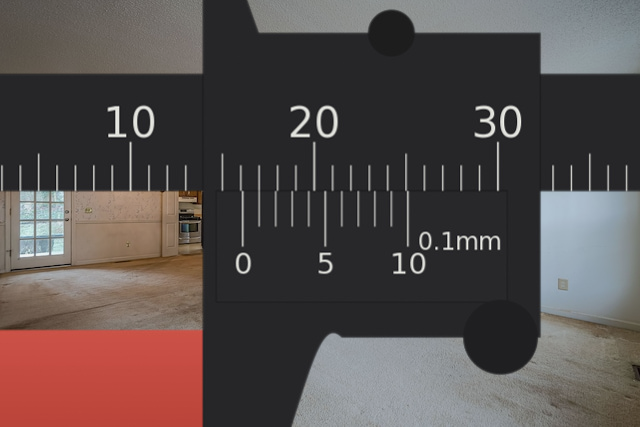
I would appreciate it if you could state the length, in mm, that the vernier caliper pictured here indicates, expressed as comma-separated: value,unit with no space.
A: 16.1,mm
